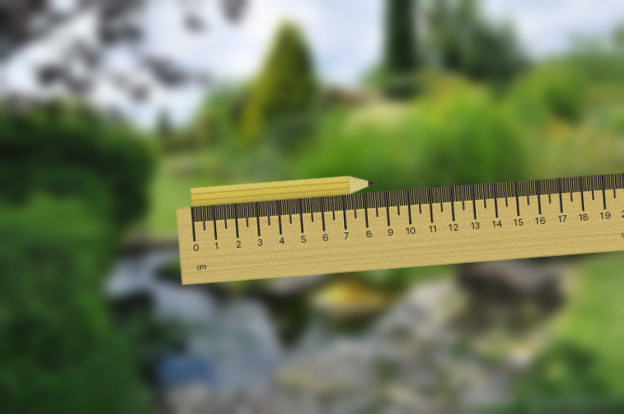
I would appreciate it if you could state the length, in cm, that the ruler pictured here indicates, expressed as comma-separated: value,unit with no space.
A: 8.5,cm
